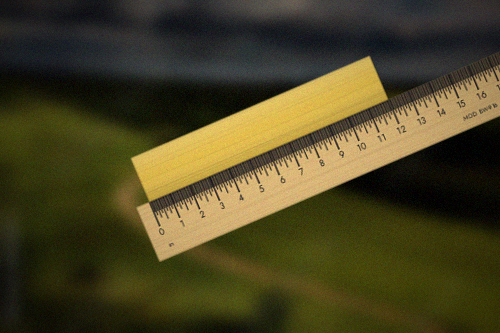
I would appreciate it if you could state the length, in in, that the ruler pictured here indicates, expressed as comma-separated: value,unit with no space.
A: 12,in
